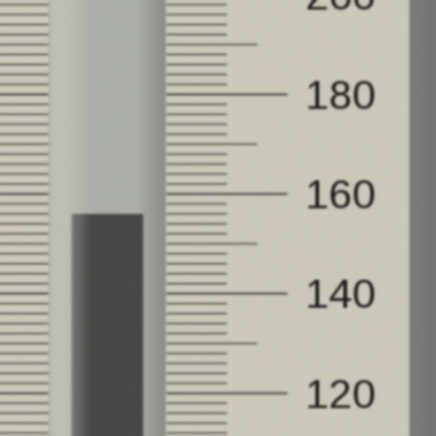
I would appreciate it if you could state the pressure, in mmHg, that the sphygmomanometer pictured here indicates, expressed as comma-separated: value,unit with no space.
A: 156,mmHg
